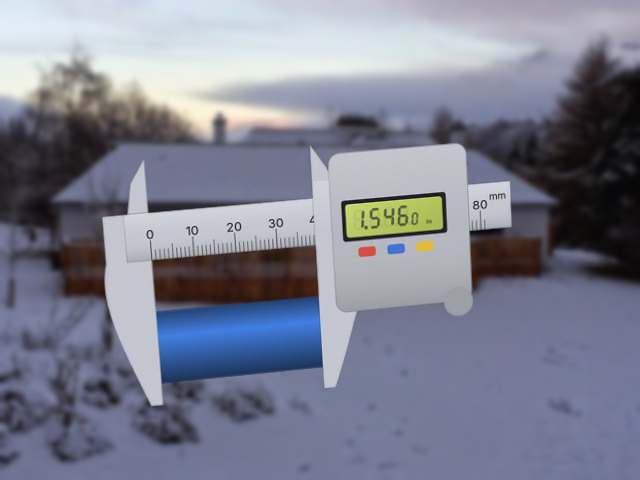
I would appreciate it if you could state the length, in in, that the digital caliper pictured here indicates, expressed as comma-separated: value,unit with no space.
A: 1.5460,in
